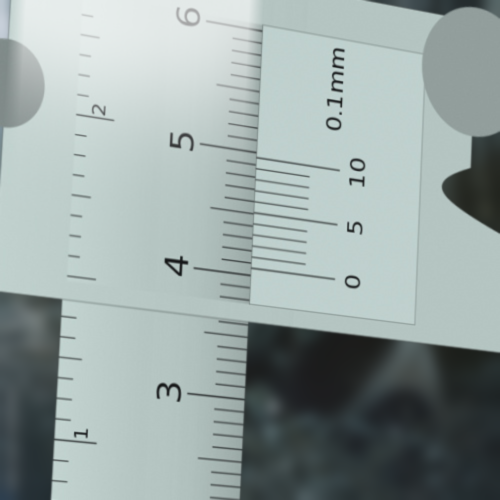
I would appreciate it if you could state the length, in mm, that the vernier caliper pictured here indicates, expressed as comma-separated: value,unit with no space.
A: 40.6,mm
